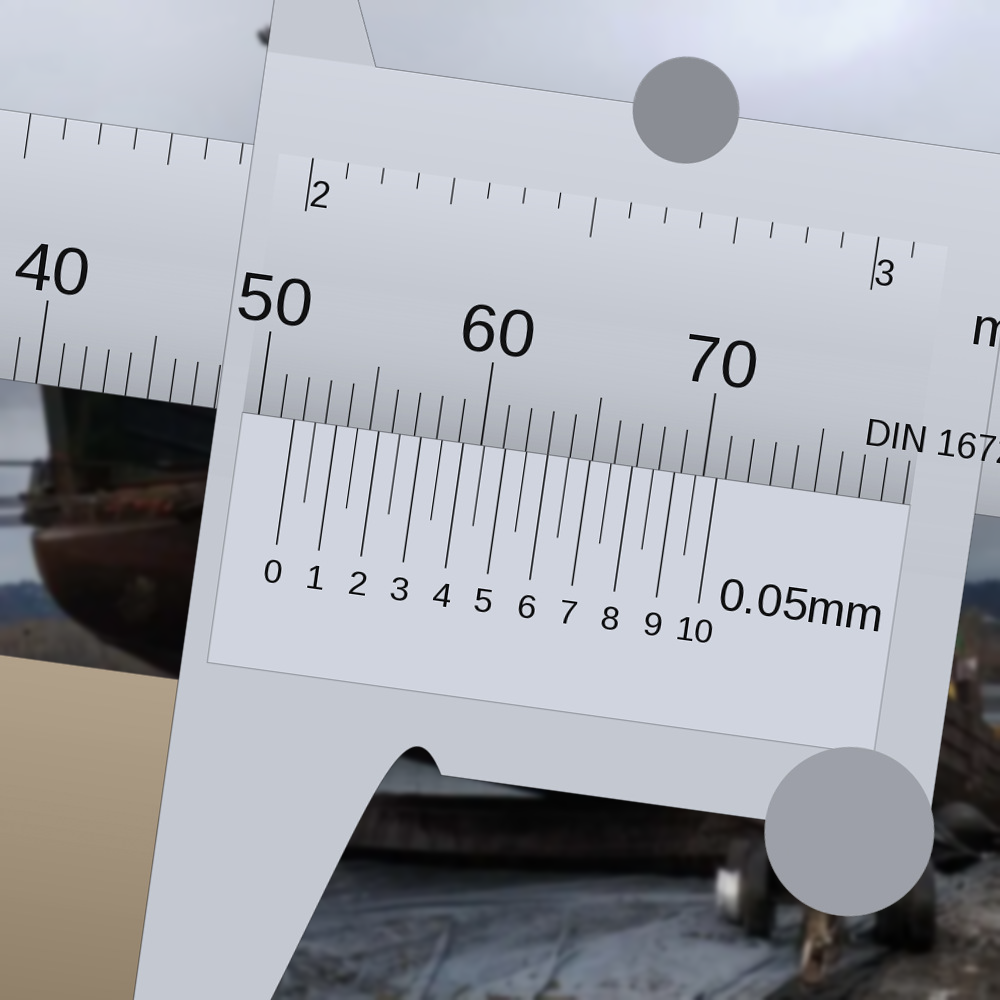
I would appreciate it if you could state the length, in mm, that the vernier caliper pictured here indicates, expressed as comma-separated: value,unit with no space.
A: 51.6,mm
